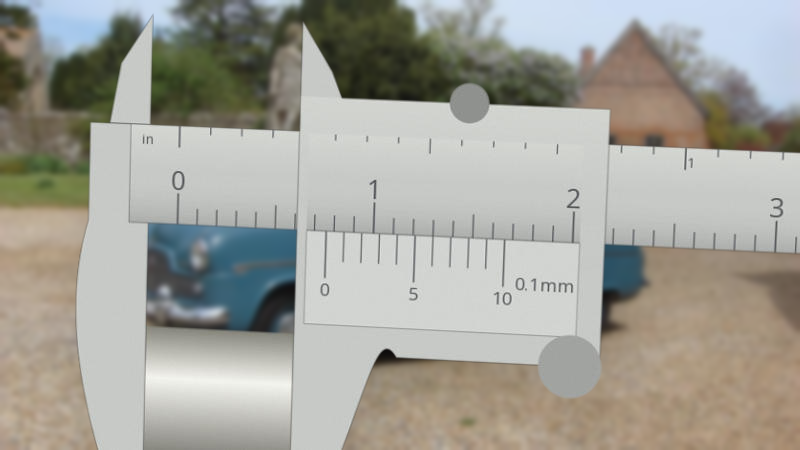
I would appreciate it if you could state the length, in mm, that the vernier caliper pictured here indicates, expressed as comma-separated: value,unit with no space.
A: 7.6,mm
